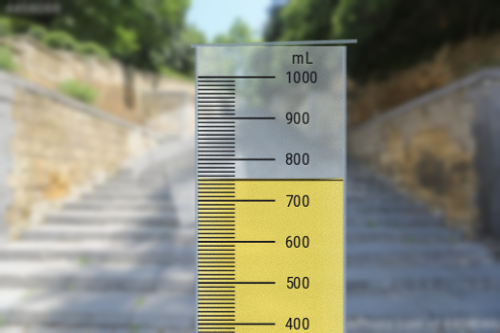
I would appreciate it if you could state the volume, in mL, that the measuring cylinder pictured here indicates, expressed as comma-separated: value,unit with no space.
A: 750,mL
